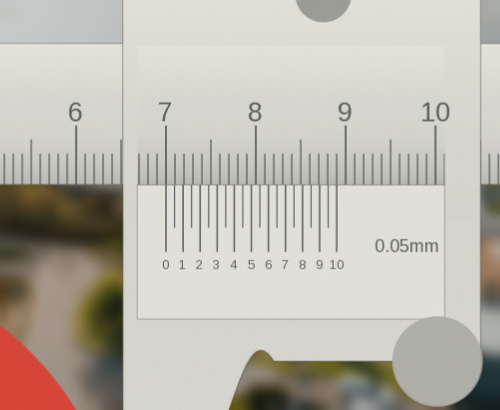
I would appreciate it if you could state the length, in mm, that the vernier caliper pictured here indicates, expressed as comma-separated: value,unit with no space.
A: 70.0,mm
